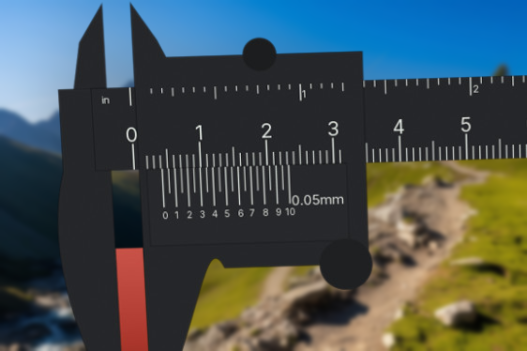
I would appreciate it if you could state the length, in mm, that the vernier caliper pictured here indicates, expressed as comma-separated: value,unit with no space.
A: 4.2,mm
